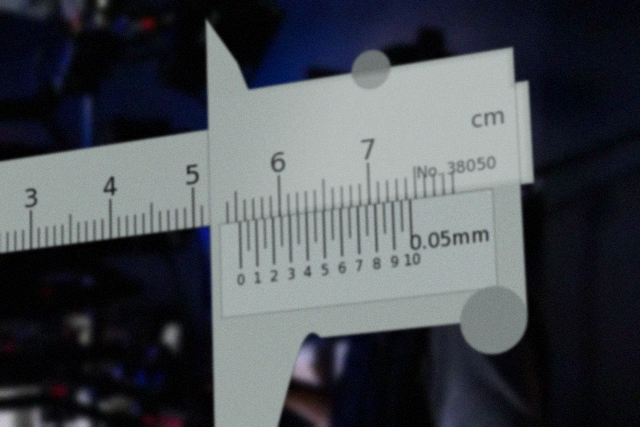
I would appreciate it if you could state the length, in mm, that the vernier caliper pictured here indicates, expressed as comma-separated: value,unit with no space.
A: 55.4,mm
